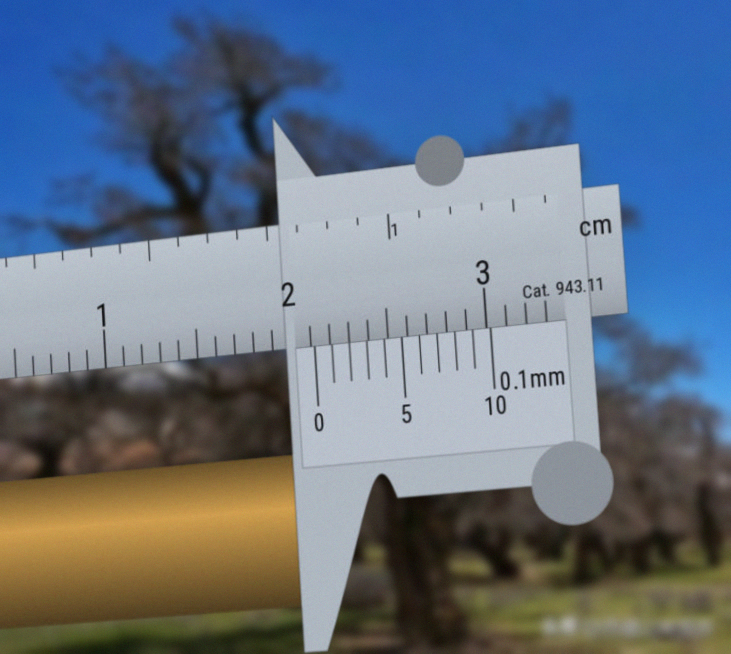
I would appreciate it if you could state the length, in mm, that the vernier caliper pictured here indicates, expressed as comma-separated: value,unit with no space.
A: 21.2,mm
